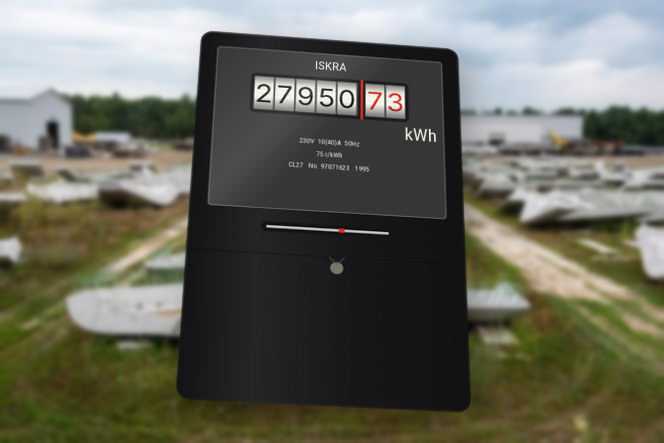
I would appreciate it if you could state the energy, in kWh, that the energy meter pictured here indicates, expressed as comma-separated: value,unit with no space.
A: 27950.73,kWh
